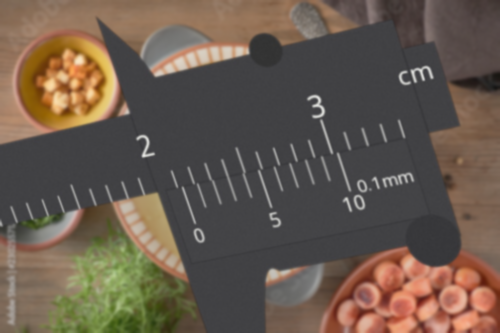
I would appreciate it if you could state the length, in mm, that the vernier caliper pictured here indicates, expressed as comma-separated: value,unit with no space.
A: 21.3,mm
